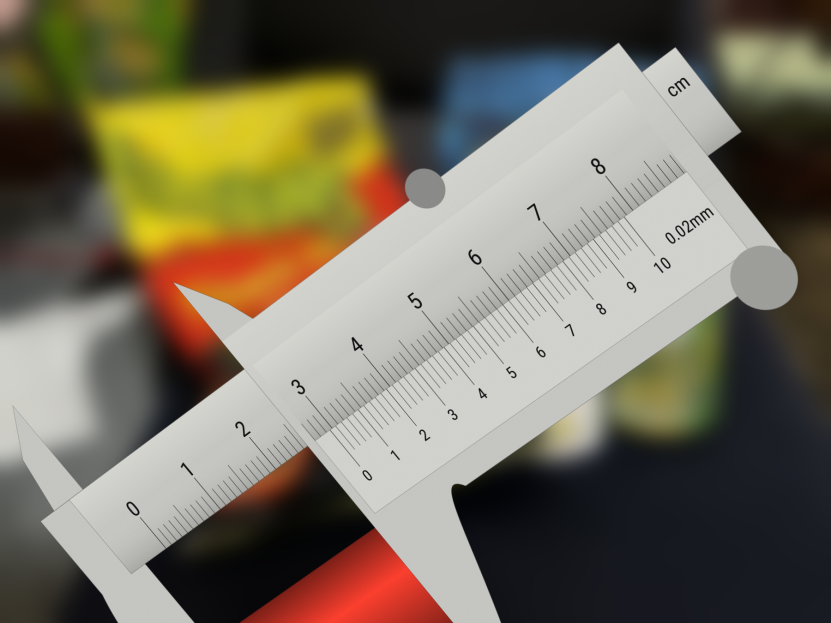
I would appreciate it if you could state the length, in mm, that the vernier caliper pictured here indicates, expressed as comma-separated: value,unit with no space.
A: 29.6,mm
